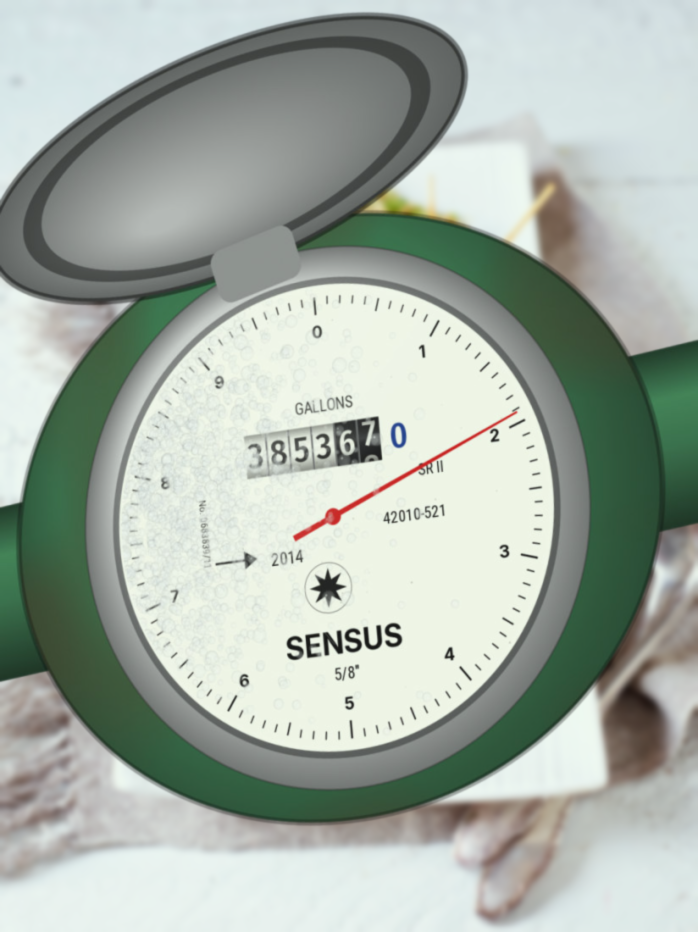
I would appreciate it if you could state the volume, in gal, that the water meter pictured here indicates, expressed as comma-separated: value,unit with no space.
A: 3853671.9,gal
